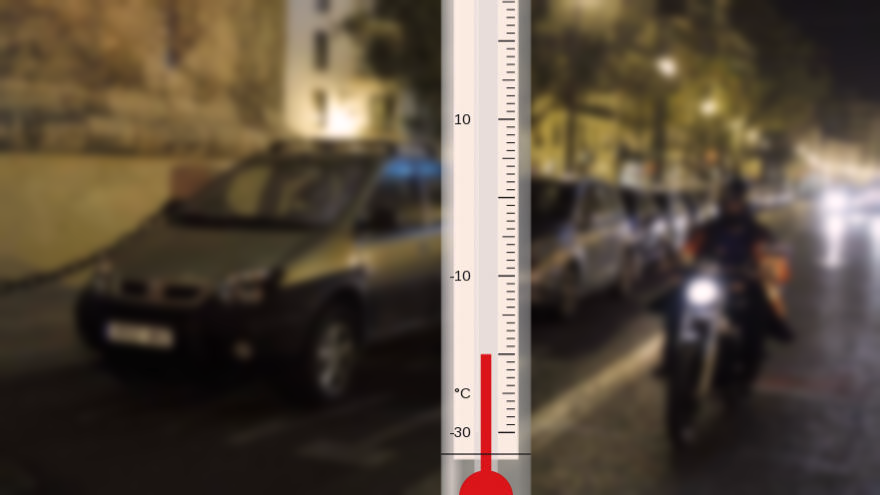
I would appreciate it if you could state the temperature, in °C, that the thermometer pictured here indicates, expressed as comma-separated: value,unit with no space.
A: -20,°C
